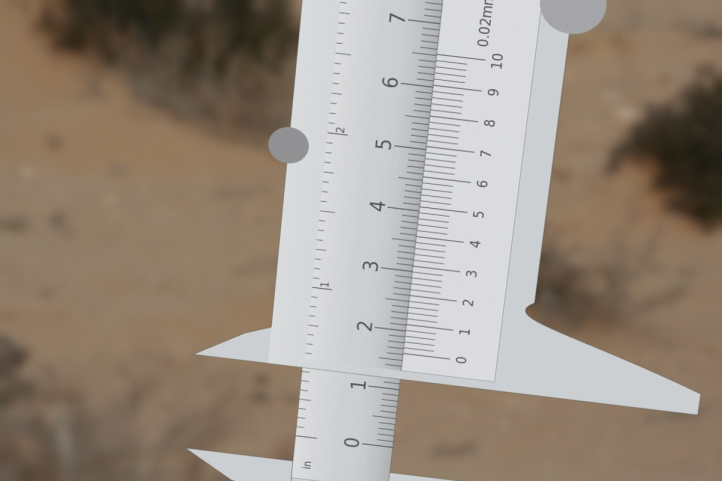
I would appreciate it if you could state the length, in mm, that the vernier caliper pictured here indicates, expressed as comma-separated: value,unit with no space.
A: 16.2,mm
